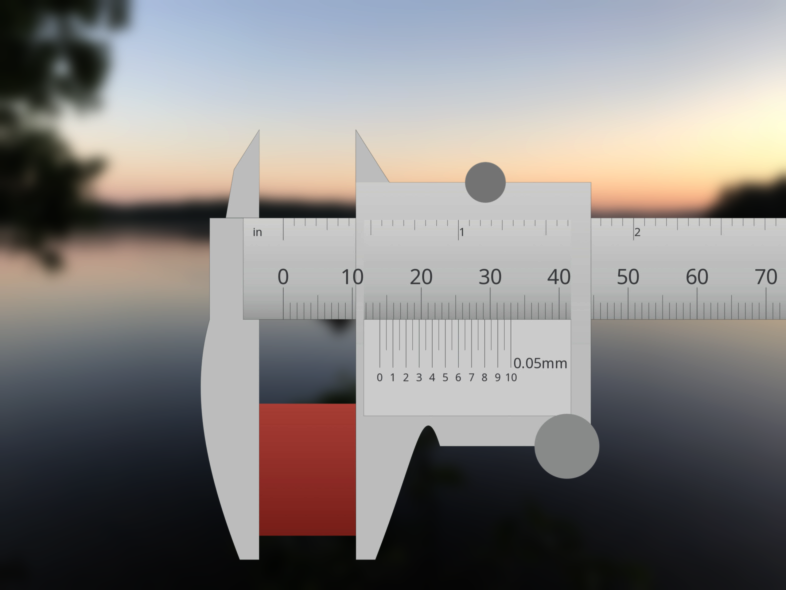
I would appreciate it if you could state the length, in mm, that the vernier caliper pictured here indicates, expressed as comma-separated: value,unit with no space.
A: 14.0,mm
